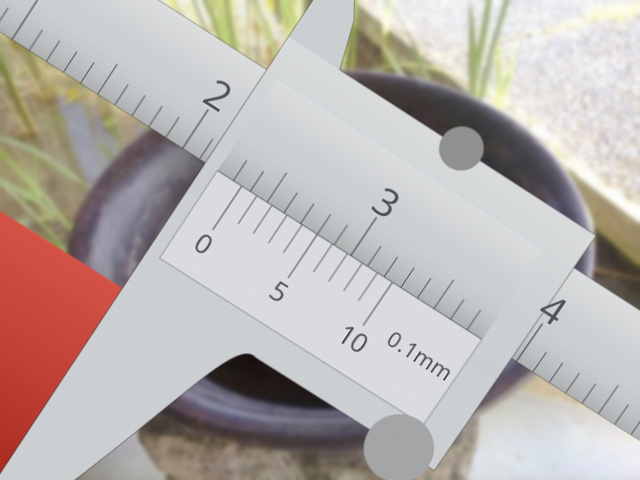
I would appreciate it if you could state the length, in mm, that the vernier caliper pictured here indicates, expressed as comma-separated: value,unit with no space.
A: 23.5,mm
